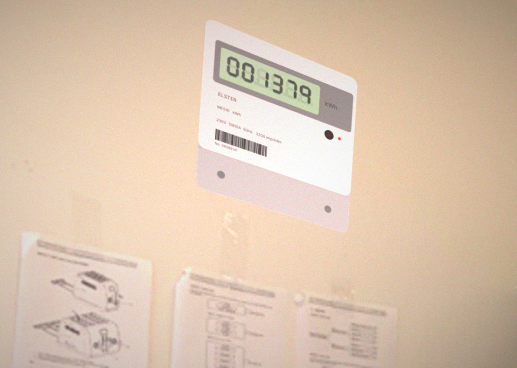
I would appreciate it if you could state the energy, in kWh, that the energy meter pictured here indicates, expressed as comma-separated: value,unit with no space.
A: 1379,kWh
